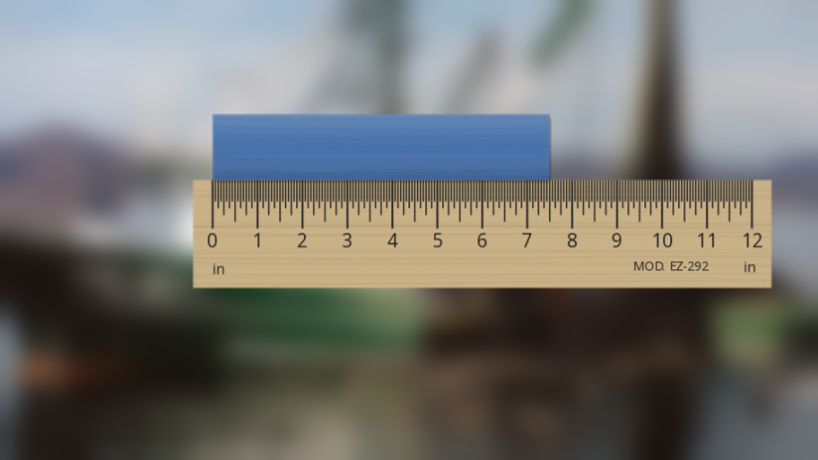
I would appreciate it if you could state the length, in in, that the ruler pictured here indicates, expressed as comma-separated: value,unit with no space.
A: 7.5,in
